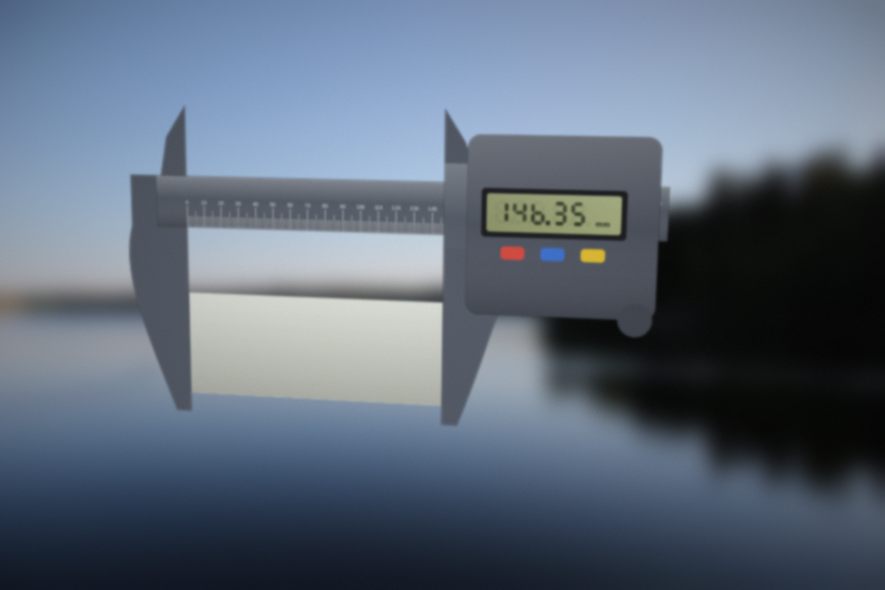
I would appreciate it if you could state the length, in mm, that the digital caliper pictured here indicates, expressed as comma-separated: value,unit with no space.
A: 146.35,mm
